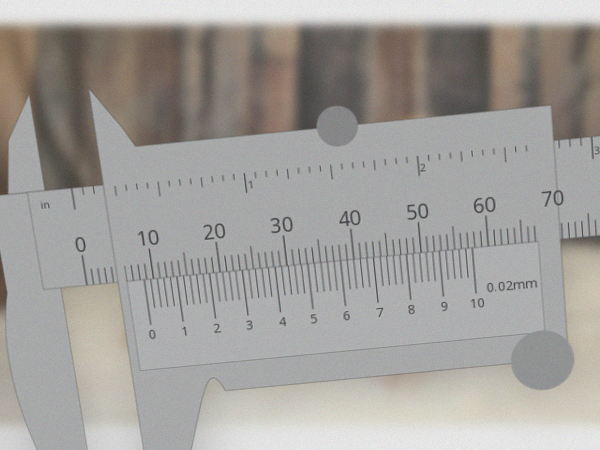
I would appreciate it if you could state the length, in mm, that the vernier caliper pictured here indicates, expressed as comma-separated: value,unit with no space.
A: 8.6,mm
